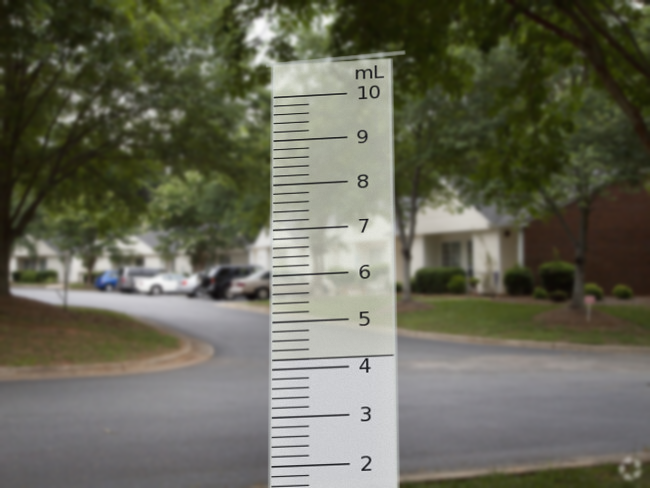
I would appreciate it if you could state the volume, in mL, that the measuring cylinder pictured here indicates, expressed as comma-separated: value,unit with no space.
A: 4.2,mL
